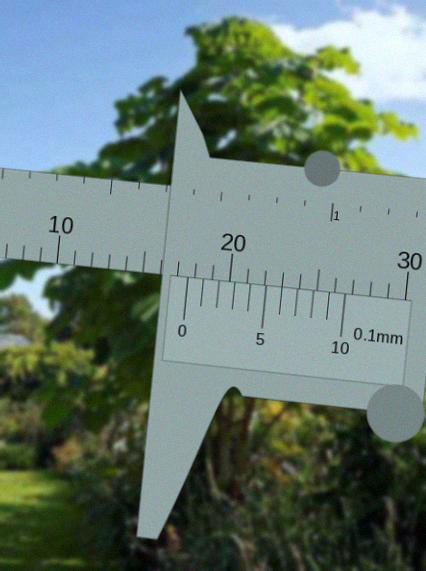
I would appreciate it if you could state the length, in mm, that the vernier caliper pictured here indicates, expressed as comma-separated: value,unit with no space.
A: 17.6,mm
